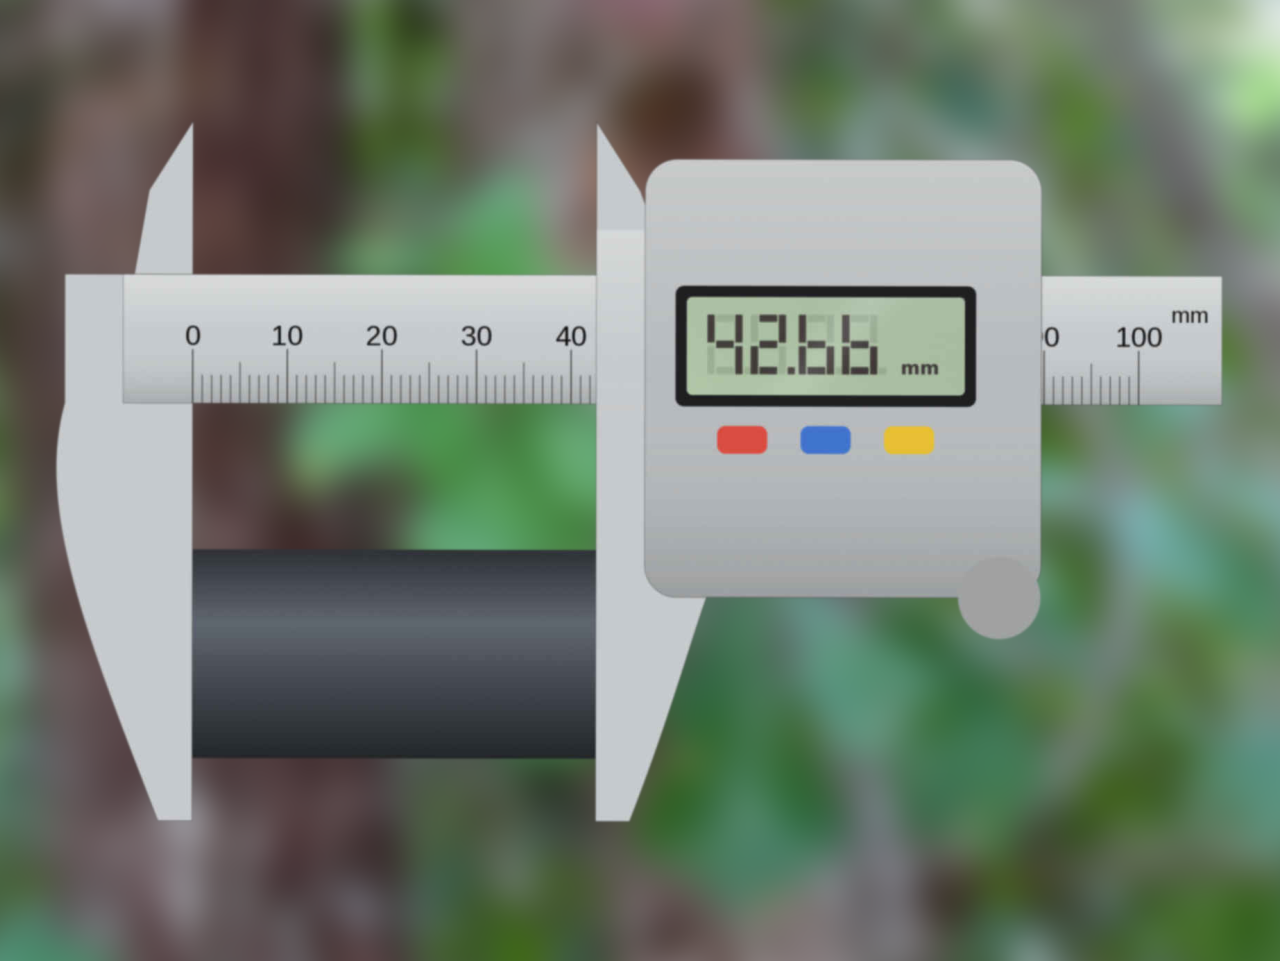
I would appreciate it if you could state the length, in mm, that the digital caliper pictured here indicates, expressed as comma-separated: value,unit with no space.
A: 42.66,mm
